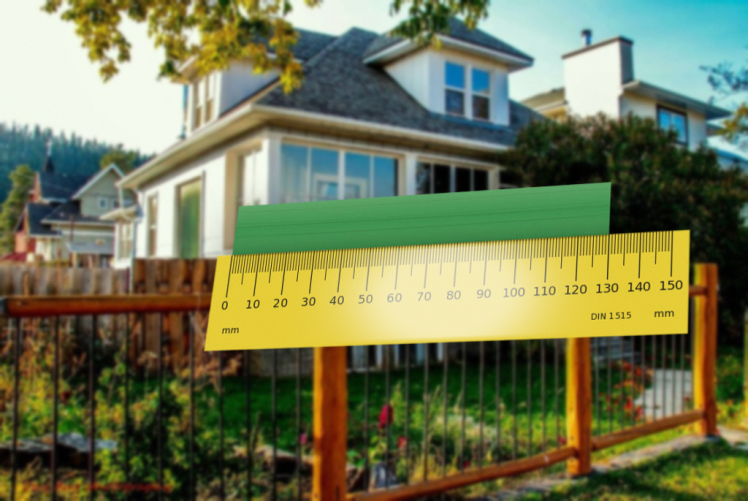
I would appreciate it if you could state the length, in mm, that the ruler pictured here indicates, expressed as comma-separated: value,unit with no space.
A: 130,mm
